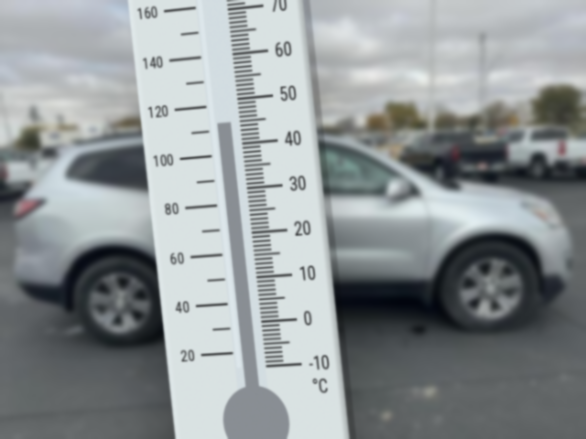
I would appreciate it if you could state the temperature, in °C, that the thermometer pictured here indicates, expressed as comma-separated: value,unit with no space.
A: 45,°C
